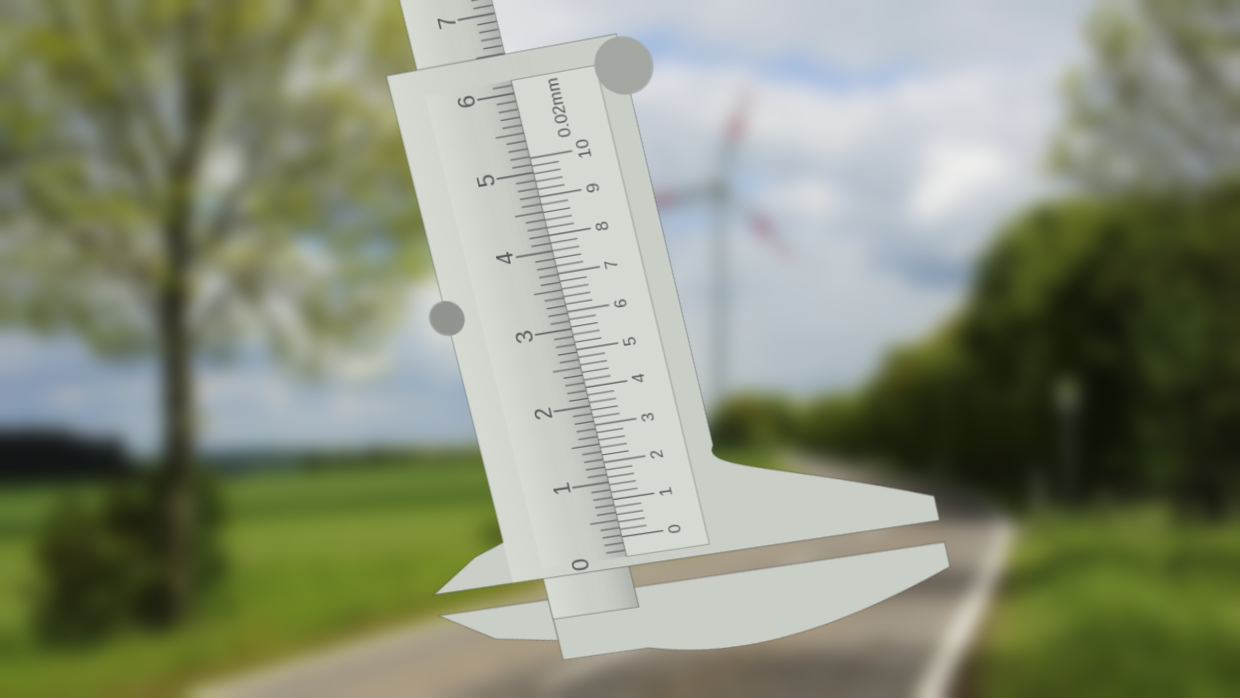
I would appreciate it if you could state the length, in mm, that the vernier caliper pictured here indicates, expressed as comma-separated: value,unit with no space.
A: 2.8,mm
